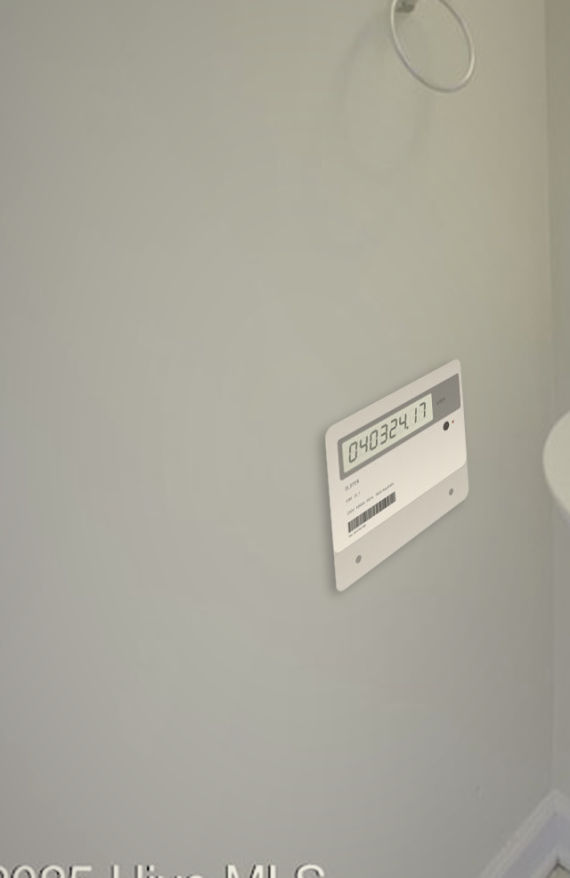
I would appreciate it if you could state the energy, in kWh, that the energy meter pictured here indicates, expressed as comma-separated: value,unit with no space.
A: 40324.17,kWh
